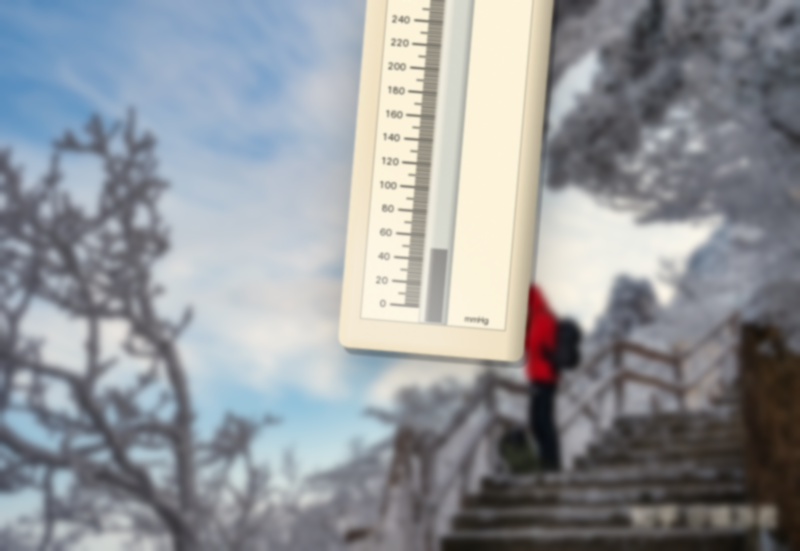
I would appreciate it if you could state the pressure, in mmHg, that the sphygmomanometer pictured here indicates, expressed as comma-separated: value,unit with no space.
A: 50,mmHg
